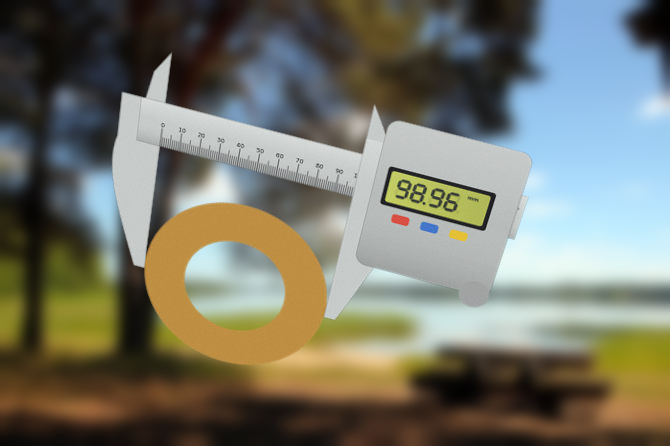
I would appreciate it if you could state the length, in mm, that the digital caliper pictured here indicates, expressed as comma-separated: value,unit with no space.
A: 98.96,mm
